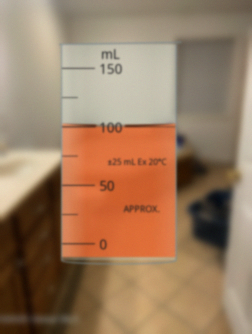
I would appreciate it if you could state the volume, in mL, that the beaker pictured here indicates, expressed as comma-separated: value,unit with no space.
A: 100,mL
